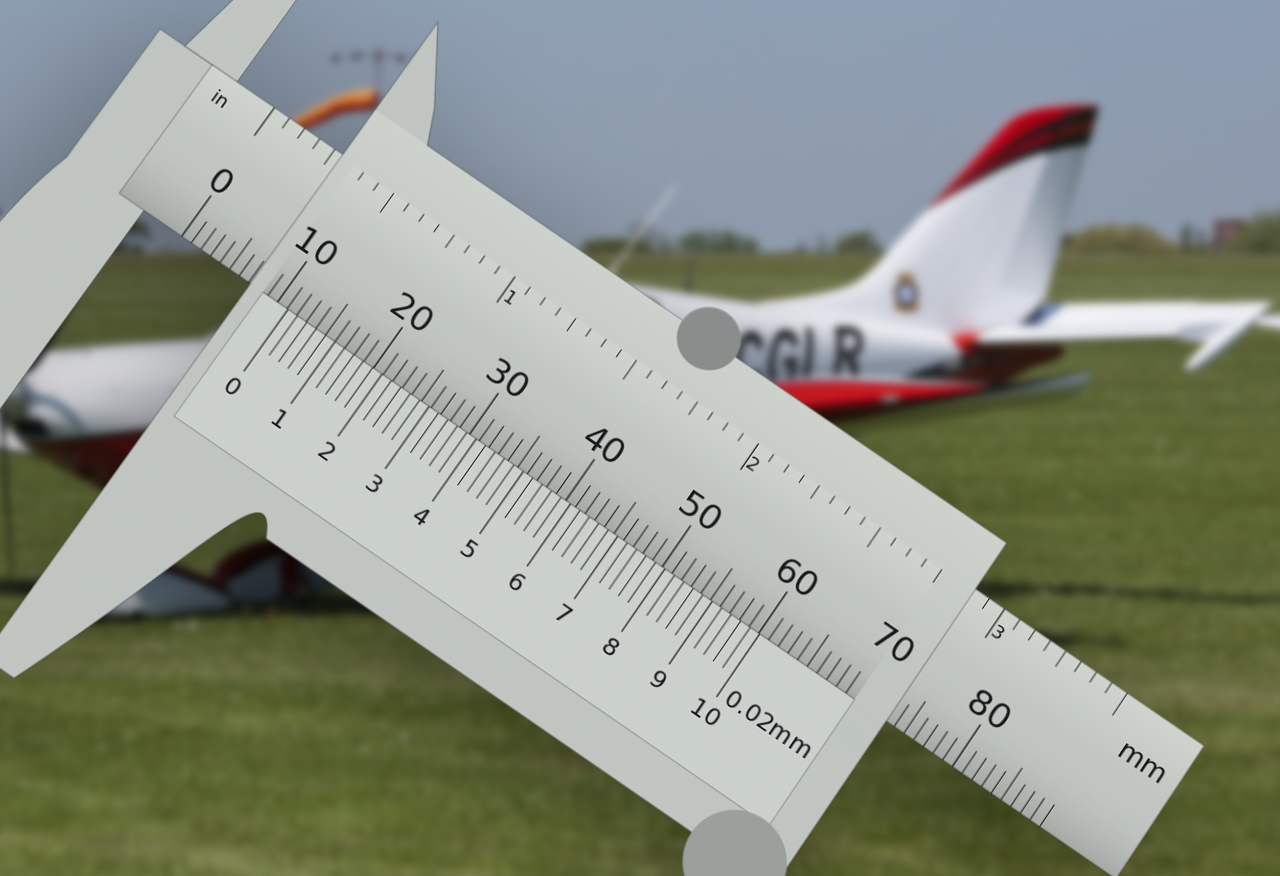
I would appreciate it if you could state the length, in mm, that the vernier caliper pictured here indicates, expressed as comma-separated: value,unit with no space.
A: 11.1,mm
